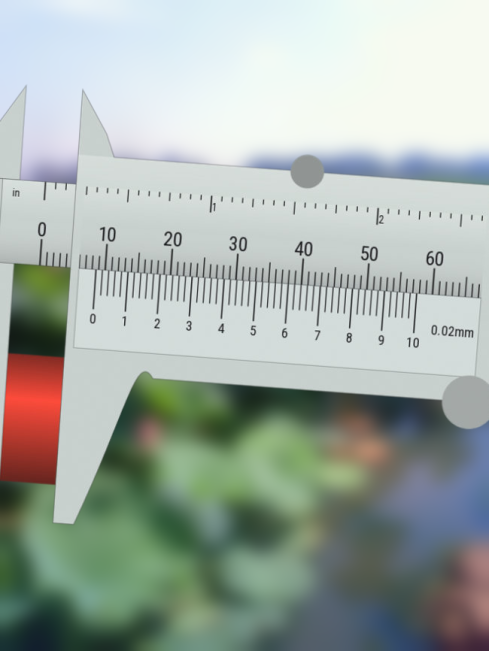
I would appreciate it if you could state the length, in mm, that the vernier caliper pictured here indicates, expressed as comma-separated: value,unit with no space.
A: 8.6,mm
